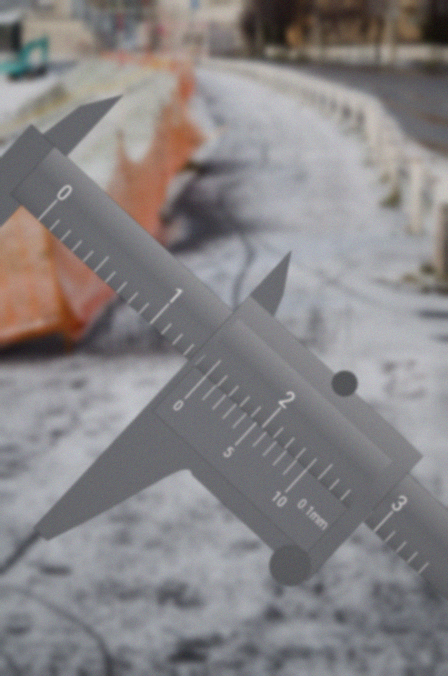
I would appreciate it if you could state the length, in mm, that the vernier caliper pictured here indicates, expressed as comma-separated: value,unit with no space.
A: 15.0,mm
